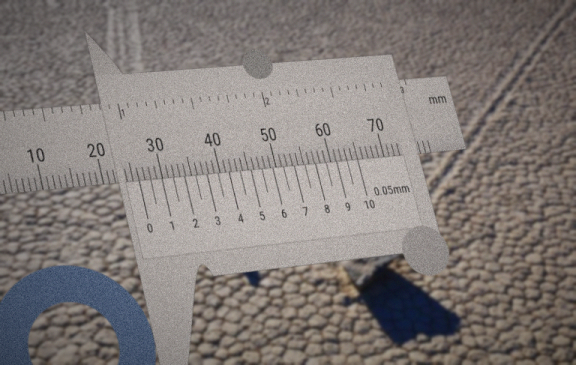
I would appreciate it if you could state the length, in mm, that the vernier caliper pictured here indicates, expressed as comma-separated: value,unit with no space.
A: 26.0,mm
